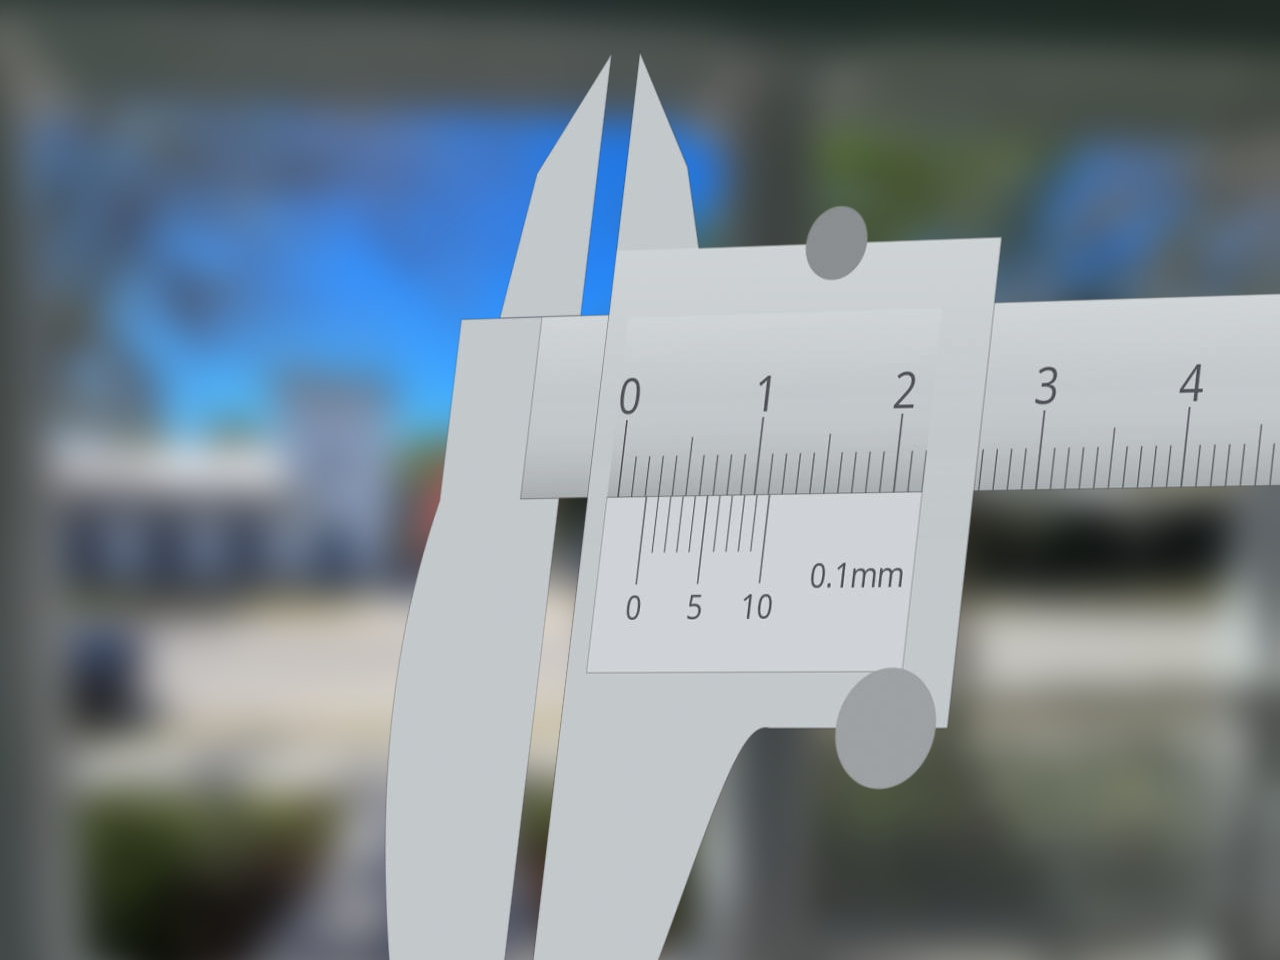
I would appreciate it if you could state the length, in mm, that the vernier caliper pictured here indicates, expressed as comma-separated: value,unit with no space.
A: 2.1,mm
